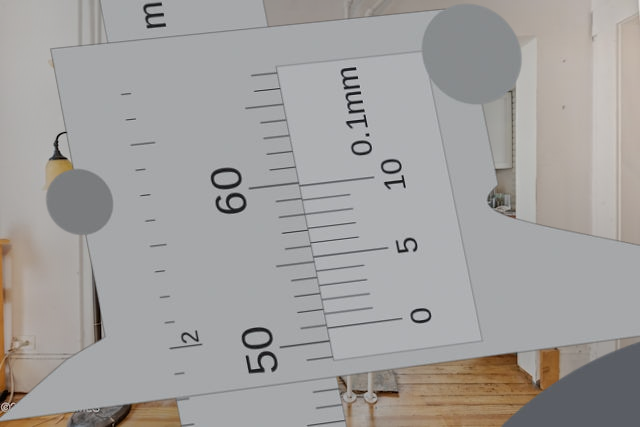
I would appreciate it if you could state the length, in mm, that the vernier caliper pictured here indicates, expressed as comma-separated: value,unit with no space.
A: 50.8,mm
